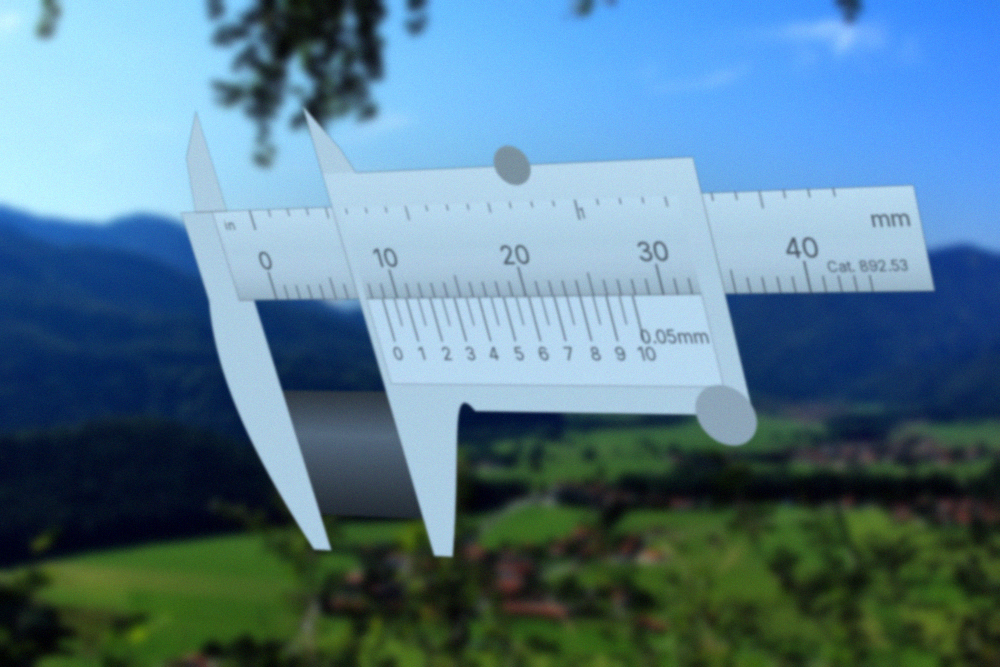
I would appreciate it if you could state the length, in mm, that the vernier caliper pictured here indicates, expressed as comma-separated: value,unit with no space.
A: 8.8,mm
